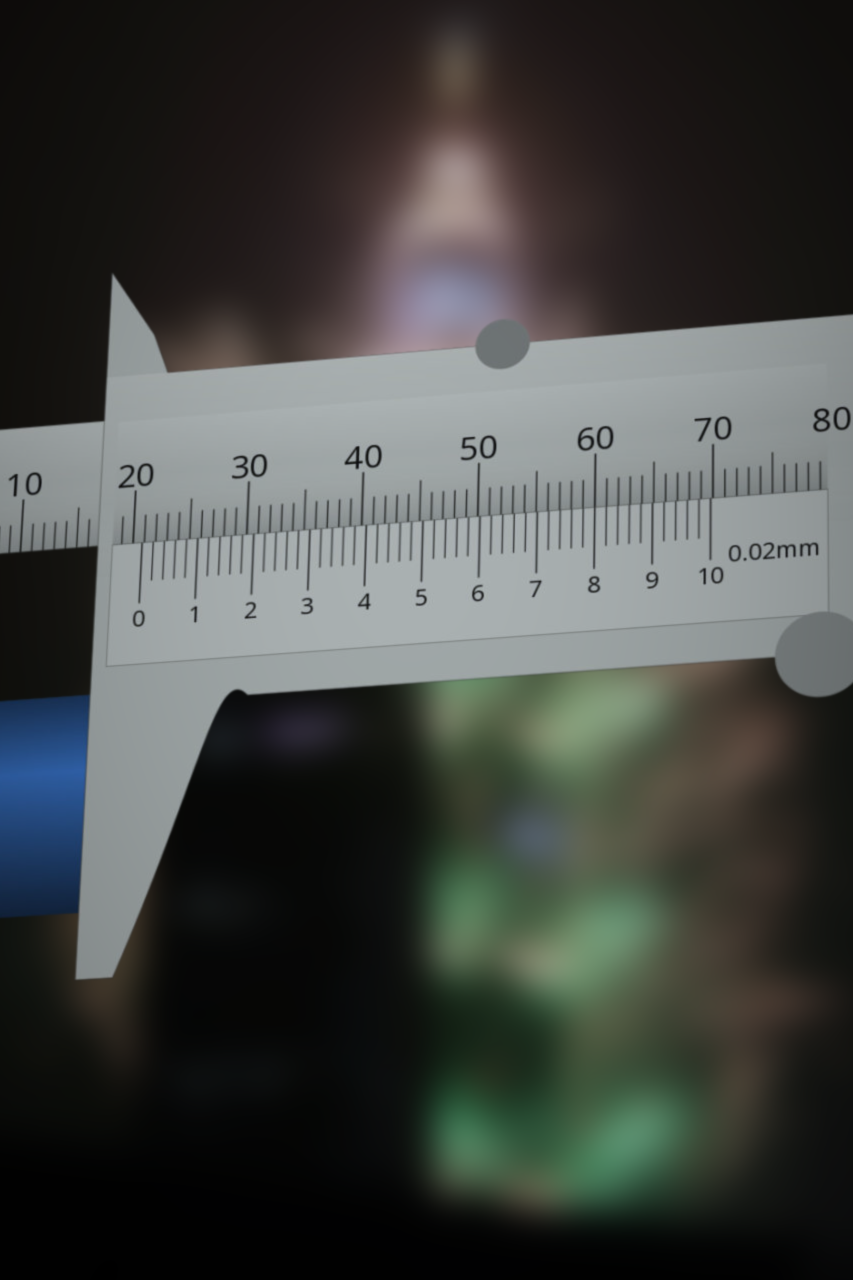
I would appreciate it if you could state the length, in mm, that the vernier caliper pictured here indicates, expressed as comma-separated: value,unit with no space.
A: 20.8,mm
